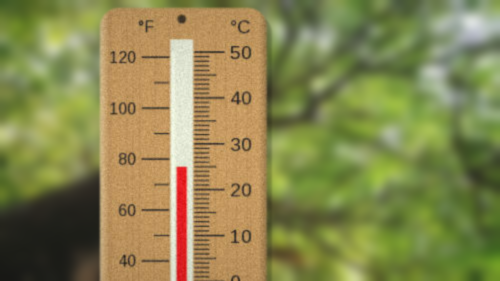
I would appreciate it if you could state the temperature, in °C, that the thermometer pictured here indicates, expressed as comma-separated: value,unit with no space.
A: 25,°C
